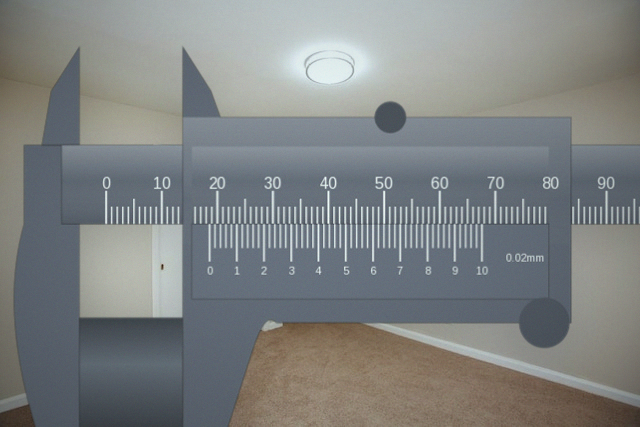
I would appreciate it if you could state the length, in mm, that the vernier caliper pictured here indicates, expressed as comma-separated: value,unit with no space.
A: 18.6,mm
